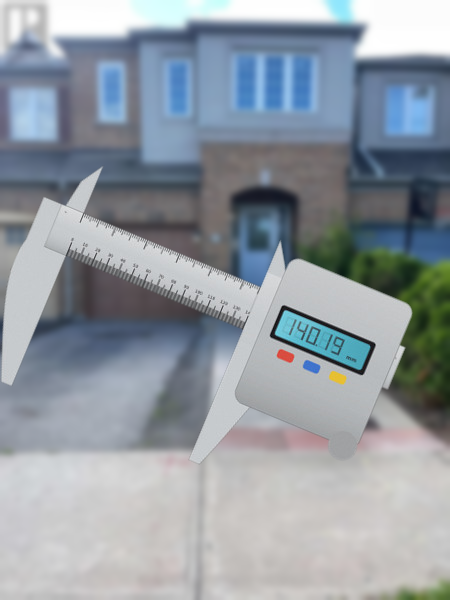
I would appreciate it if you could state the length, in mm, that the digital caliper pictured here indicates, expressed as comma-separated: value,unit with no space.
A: 140.19,mm
